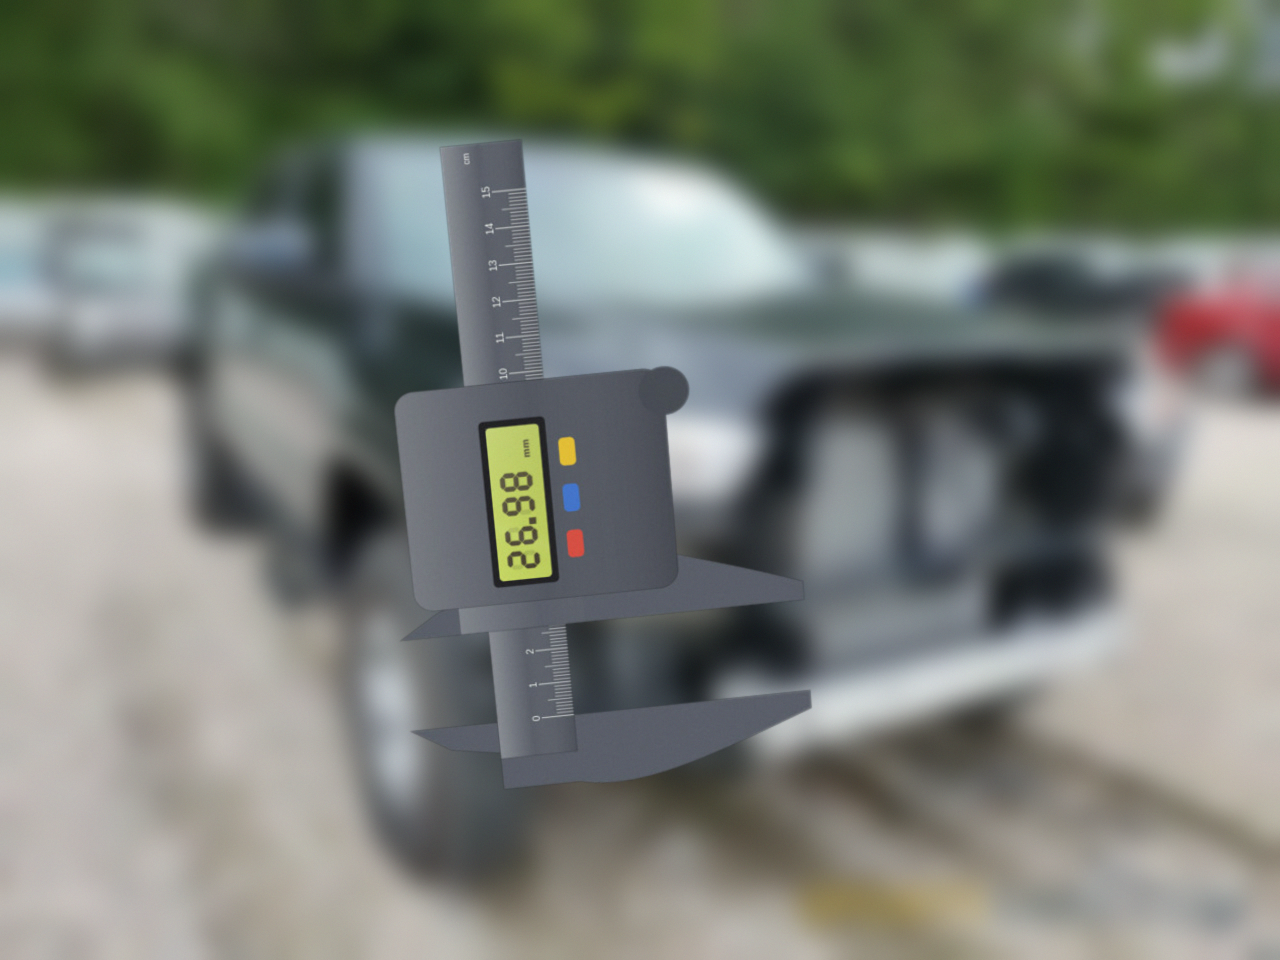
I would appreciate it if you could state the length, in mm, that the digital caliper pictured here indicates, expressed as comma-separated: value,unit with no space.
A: 26.98,mm
